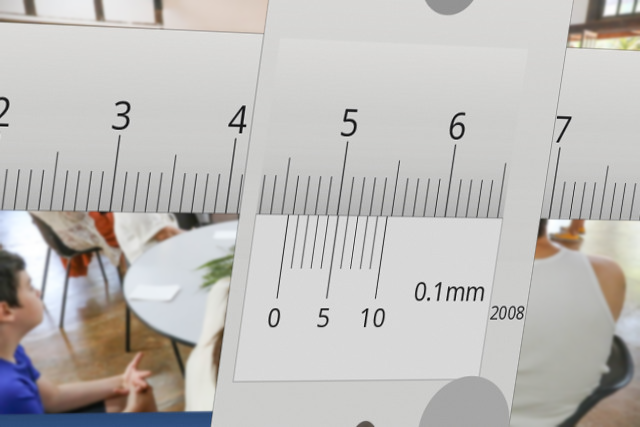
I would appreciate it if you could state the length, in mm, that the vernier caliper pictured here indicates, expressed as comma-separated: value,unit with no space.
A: 45.6,mm
